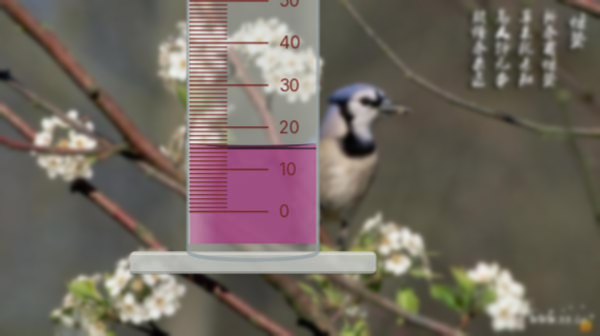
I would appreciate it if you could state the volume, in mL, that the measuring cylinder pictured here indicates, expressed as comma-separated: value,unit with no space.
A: 15,mL
